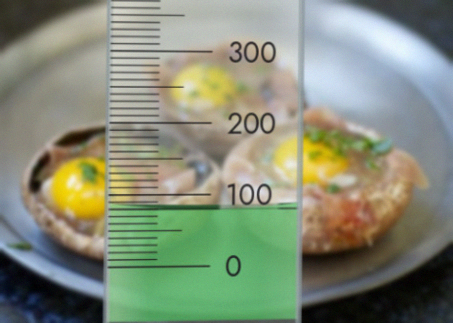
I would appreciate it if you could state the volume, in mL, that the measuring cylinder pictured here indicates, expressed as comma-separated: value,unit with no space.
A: 80,mL
